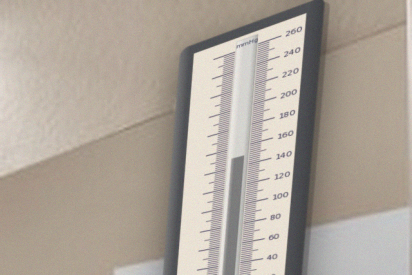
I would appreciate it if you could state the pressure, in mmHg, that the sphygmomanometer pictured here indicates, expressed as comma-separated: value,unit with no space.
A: 150,mmHg
